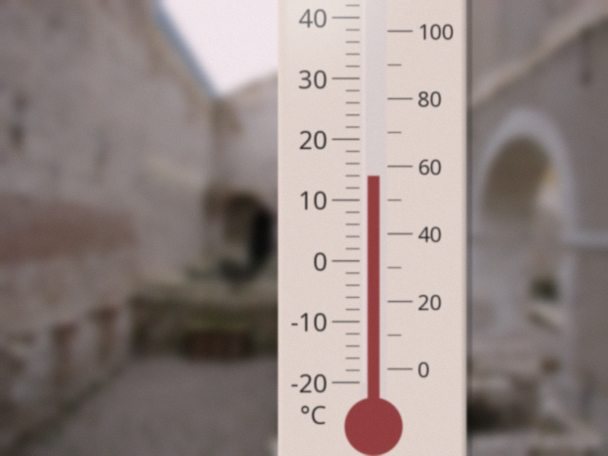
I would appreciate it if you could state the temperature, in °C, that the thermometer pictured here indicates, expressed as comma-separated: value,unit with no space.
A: 14,°C
